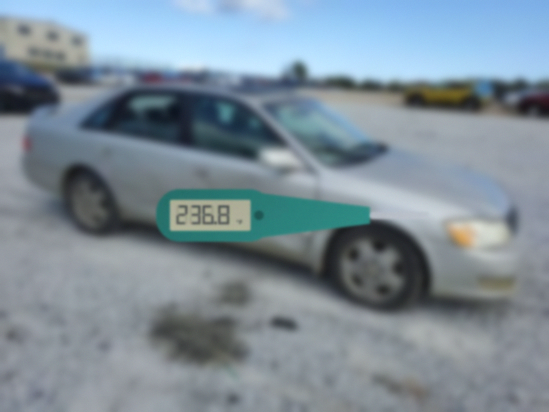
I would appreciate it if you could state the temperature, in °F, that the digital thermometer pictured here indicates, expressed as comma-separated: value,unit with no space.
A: 236.8,°F
